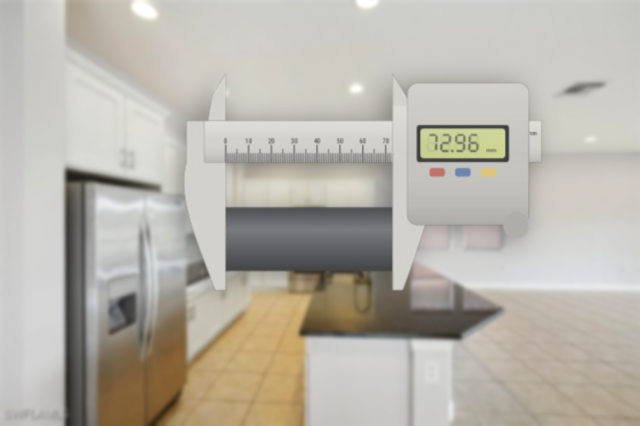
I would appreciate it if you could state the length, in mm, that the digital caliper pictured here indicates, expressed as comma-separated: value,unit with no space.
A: 72.96,mm
